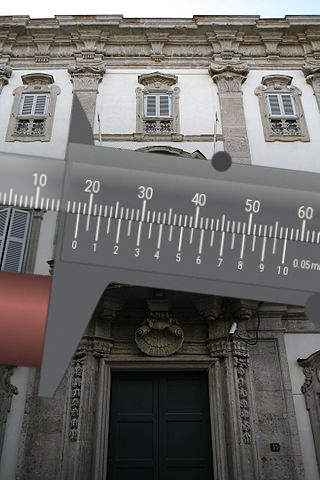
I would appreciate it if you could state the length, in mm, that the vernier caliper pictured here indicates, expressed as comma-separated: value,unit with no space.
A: 18.0,mm
